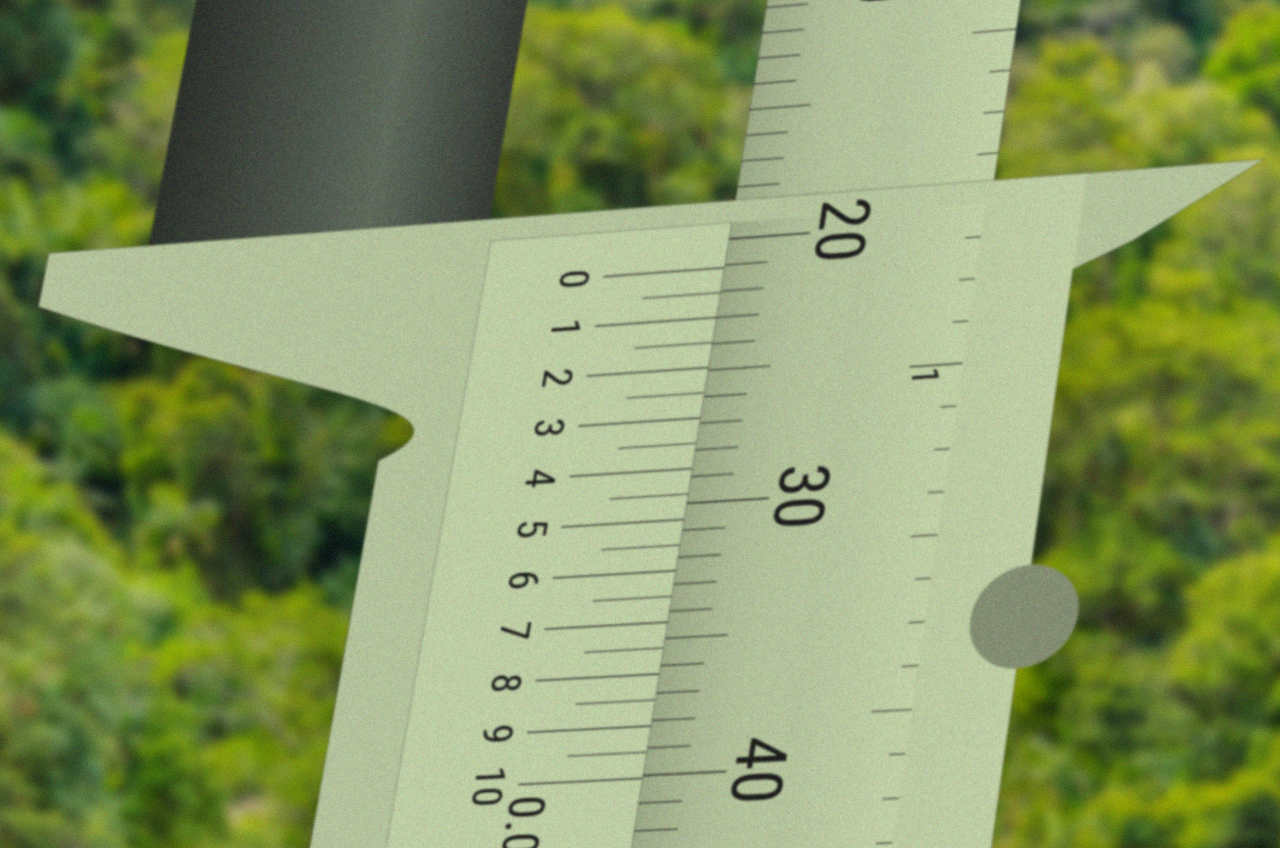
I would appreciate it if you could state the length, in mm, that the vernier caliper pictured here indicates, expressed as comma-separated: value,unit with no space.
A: 21.1,mm
